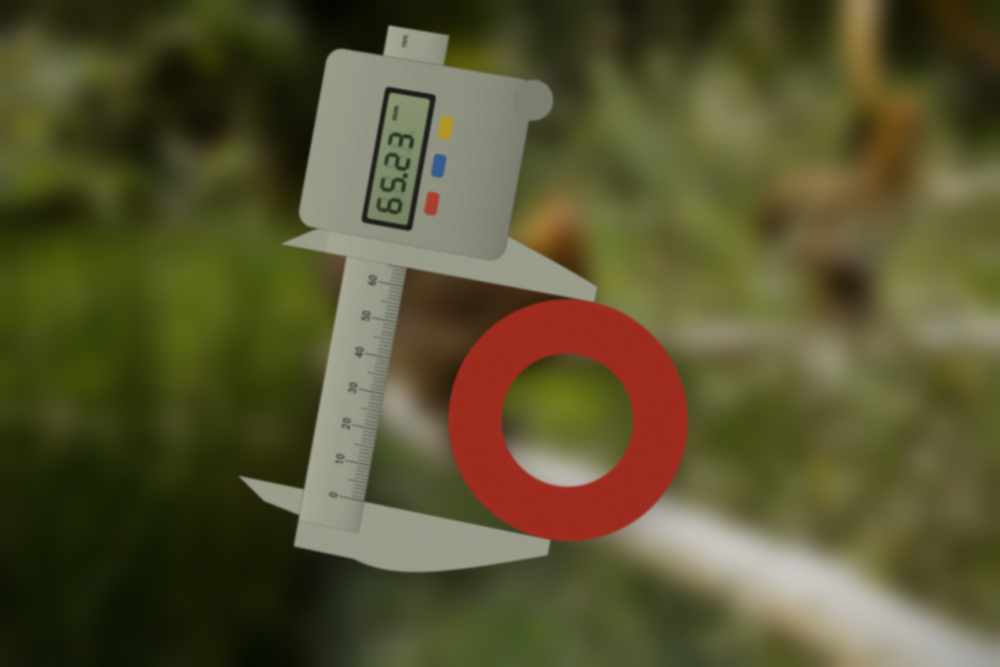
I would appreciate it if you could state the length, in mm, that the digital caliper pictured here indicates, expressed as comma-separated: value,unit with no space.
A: 65.23,mm
